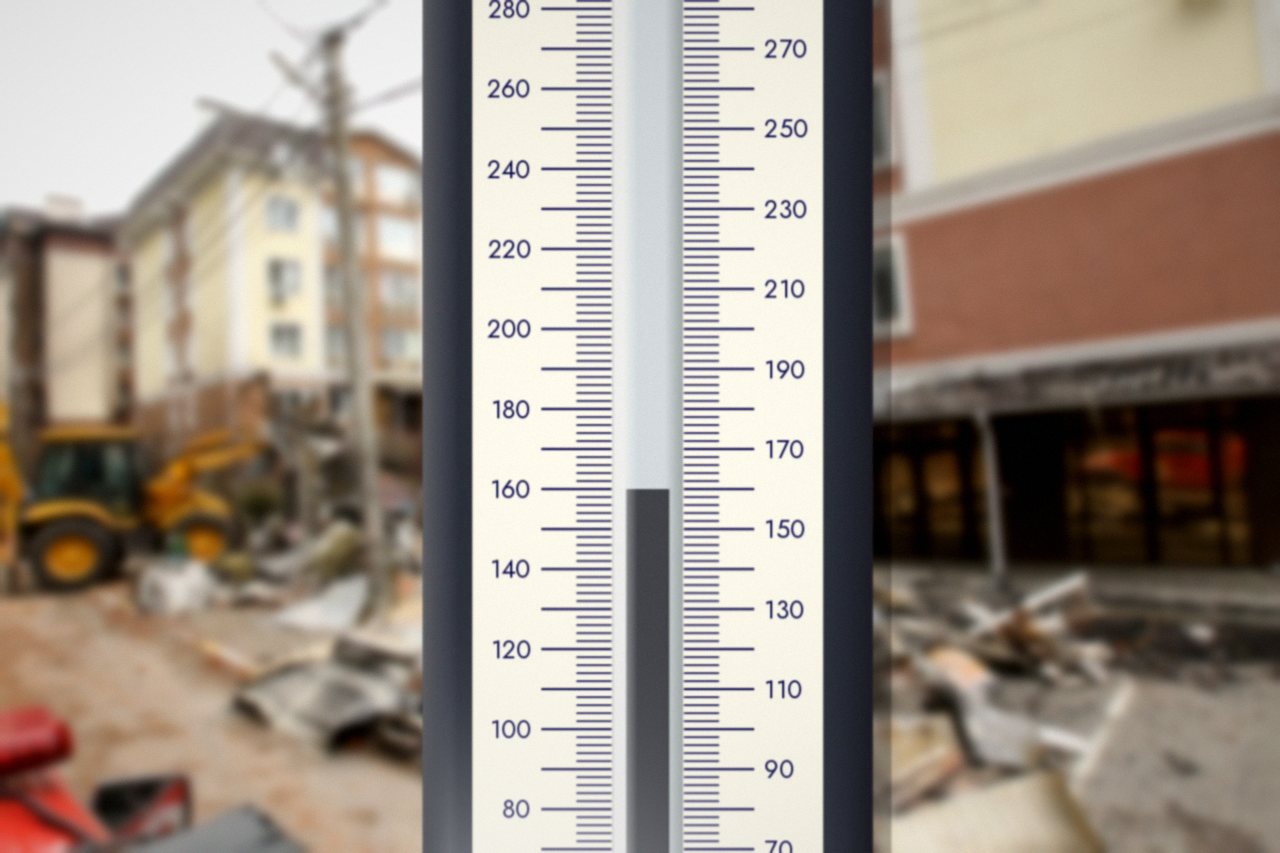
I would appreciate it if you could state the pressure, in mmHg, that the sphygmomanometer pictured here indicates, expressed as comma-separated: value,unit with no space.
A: 160,mmHg
